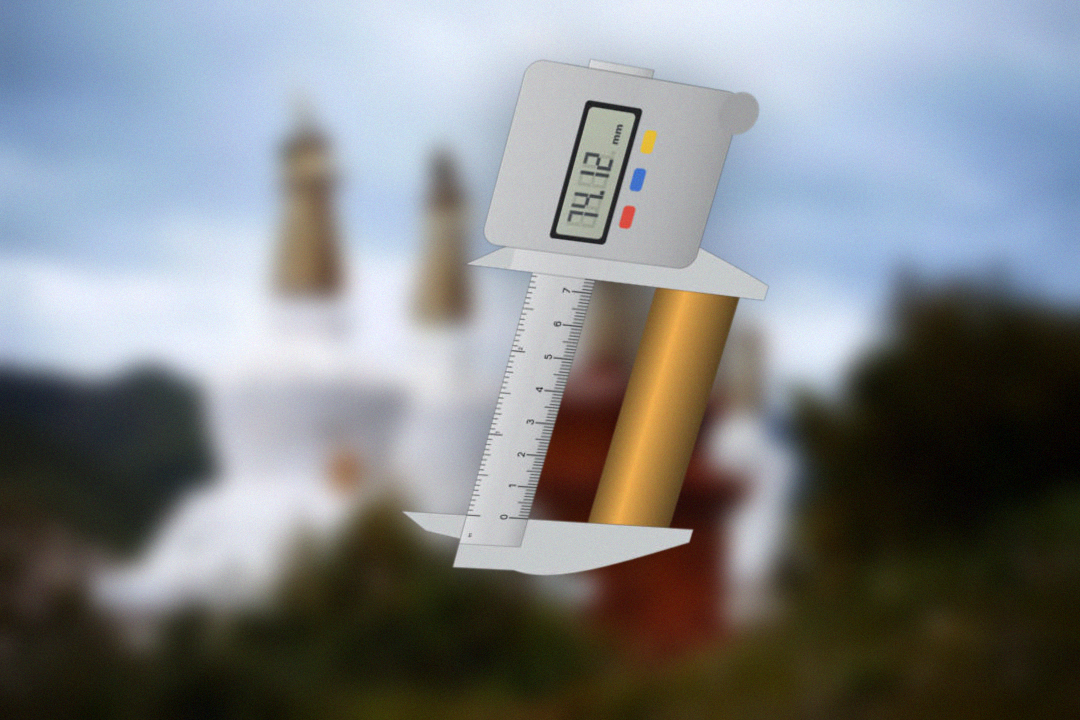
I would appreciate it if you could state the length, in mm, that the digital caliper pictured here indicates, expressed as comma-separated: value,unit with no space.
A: 74.12,mm
